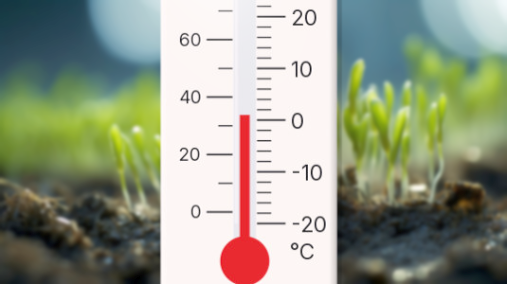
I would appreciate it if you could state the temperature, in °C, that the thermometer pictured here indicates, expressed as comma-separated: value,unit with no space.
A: 1,°C
